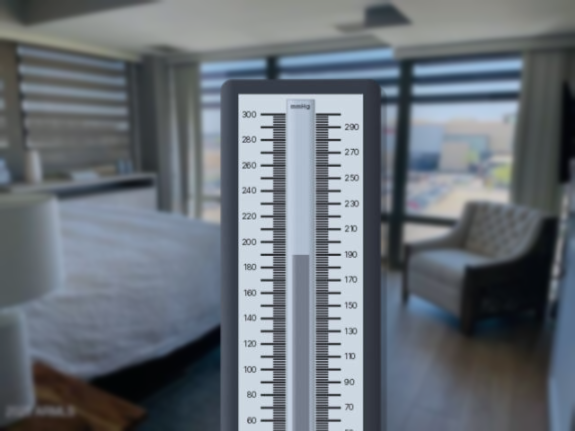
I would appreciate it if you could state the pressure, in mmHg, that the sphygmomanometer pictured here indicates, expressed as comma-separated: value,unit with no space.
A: 190,mmHg
